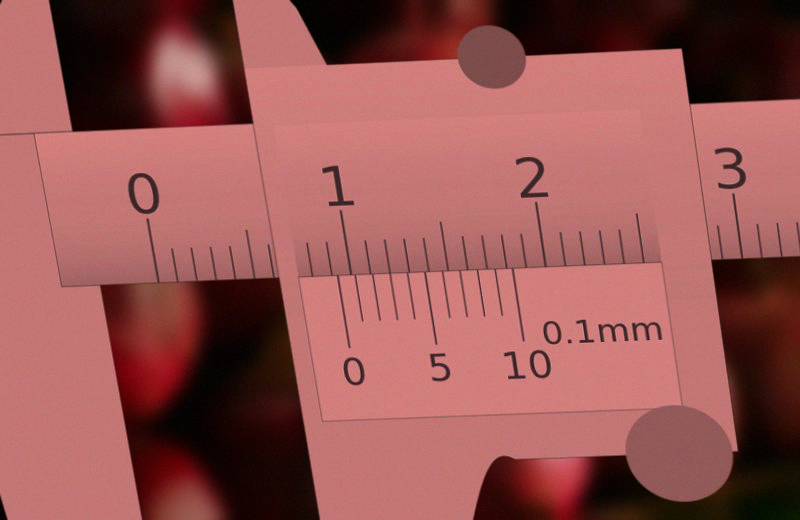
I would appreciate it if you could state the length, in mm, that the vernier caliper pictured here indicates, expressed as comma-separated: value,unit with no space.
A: 9.3,mm
